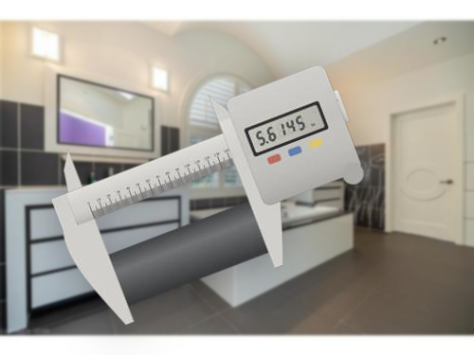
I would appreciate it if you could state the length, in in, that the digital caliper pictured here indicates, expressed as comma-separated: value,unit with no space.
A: 5.6145,in
